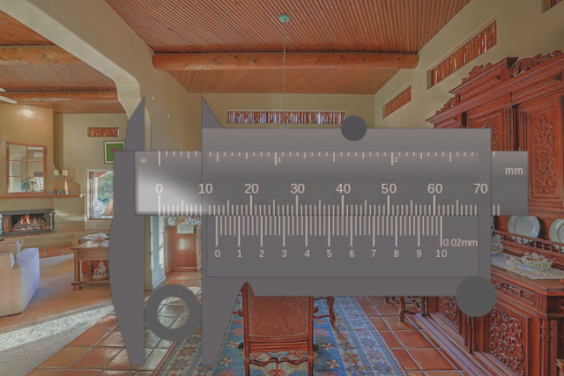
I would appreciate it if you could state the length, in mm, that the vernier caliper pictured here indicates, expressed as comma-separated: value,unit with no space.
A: 12.5,mm
